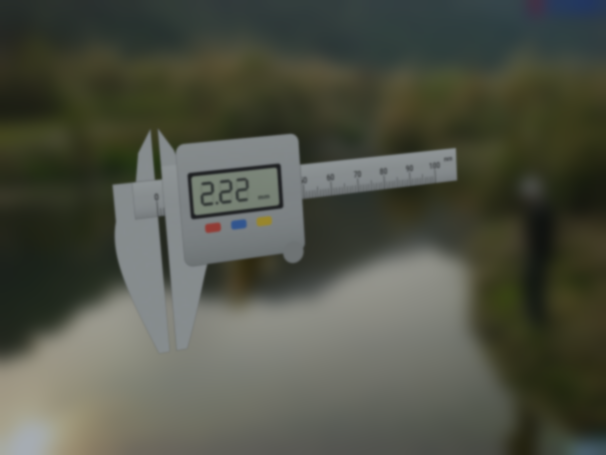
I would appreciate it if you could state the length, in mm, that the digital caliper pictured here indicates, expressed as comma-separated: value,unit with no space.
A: 2.22,mm
